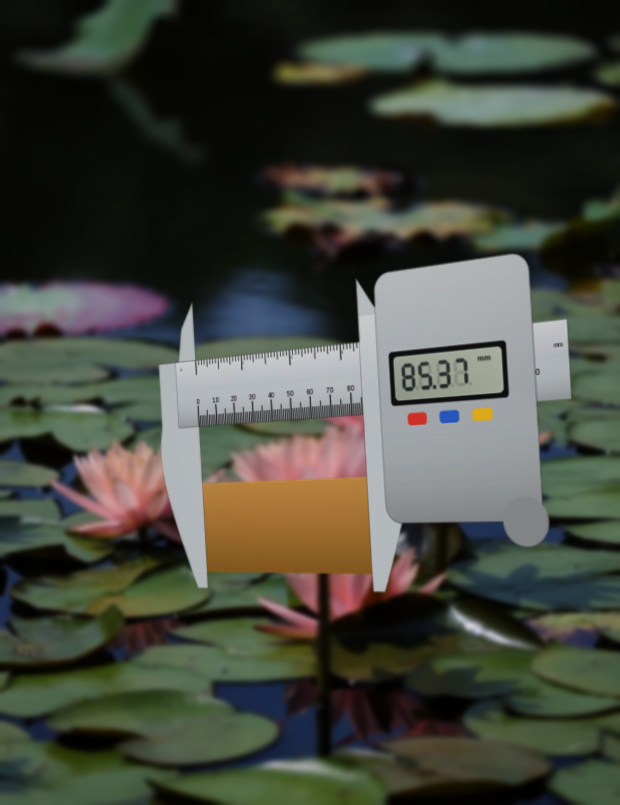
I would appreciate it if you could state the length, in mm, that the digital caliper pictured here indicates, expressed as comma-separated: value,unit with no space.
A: 85.37,mm
